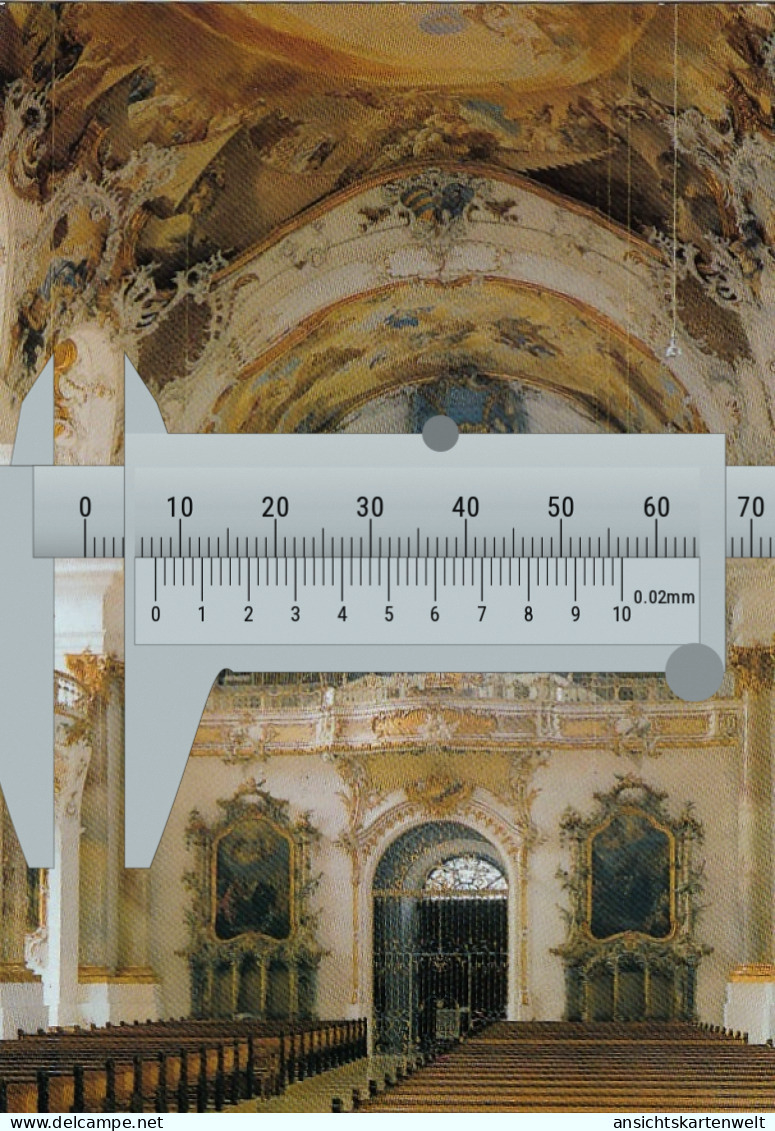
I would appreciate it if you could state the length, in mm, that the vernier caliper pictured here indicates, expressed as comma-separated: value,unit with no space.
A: 7.4,mm
